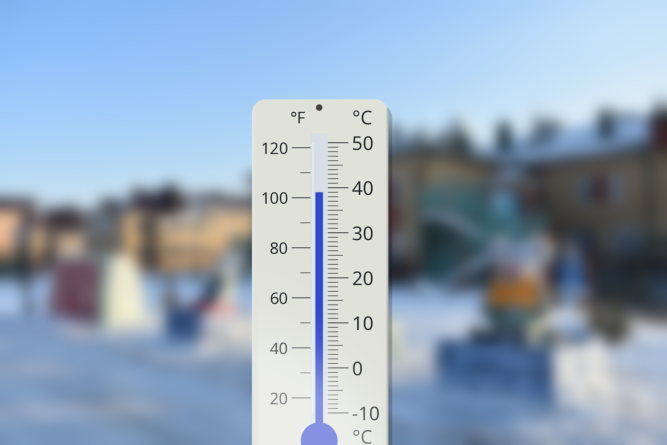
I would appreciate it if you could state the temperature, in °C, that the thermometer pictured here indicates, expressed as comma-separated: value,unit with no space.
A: 39,°C
